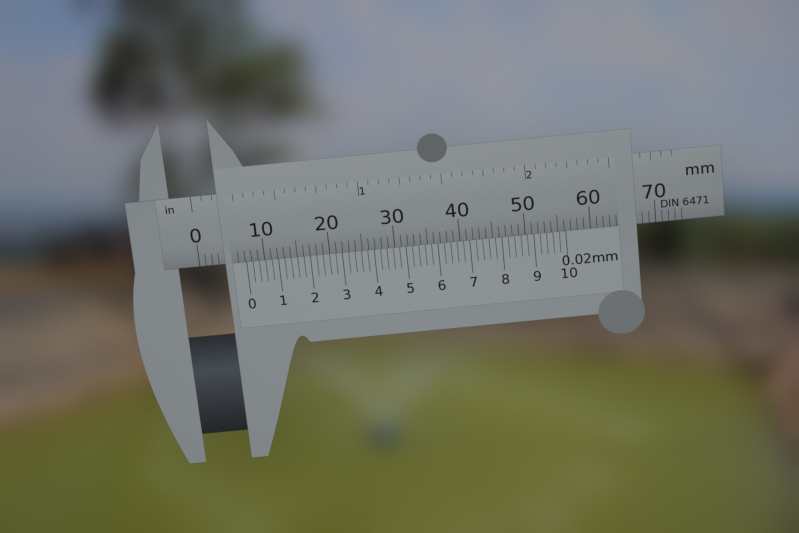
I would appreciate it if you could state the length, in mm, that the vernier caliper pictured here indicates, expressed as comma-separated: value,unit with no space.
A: 7.2,mm
